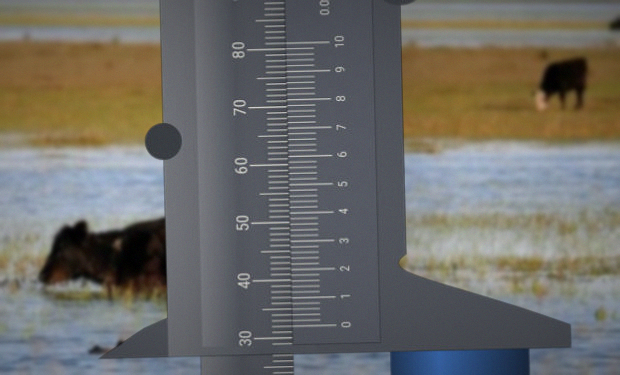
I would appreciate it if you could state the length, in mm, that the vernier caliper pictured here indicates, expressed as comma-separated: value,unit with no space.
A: 32.0,mm
